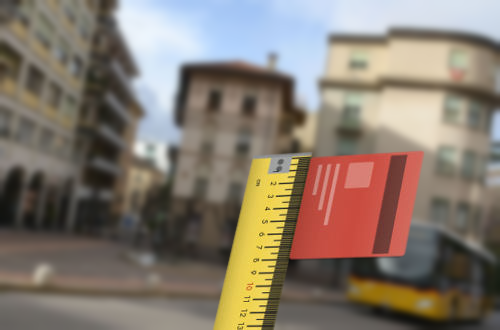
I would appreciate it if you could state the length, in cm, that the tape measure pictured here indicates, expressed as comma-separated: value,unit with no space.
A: 8,cm
